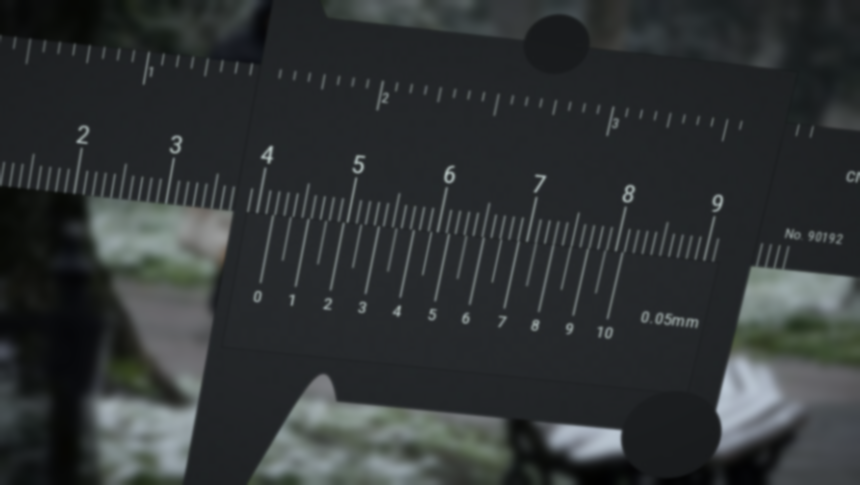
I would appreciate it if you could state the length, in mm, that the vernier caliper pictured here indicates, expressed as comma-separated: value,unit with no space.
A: 41.8,mm
